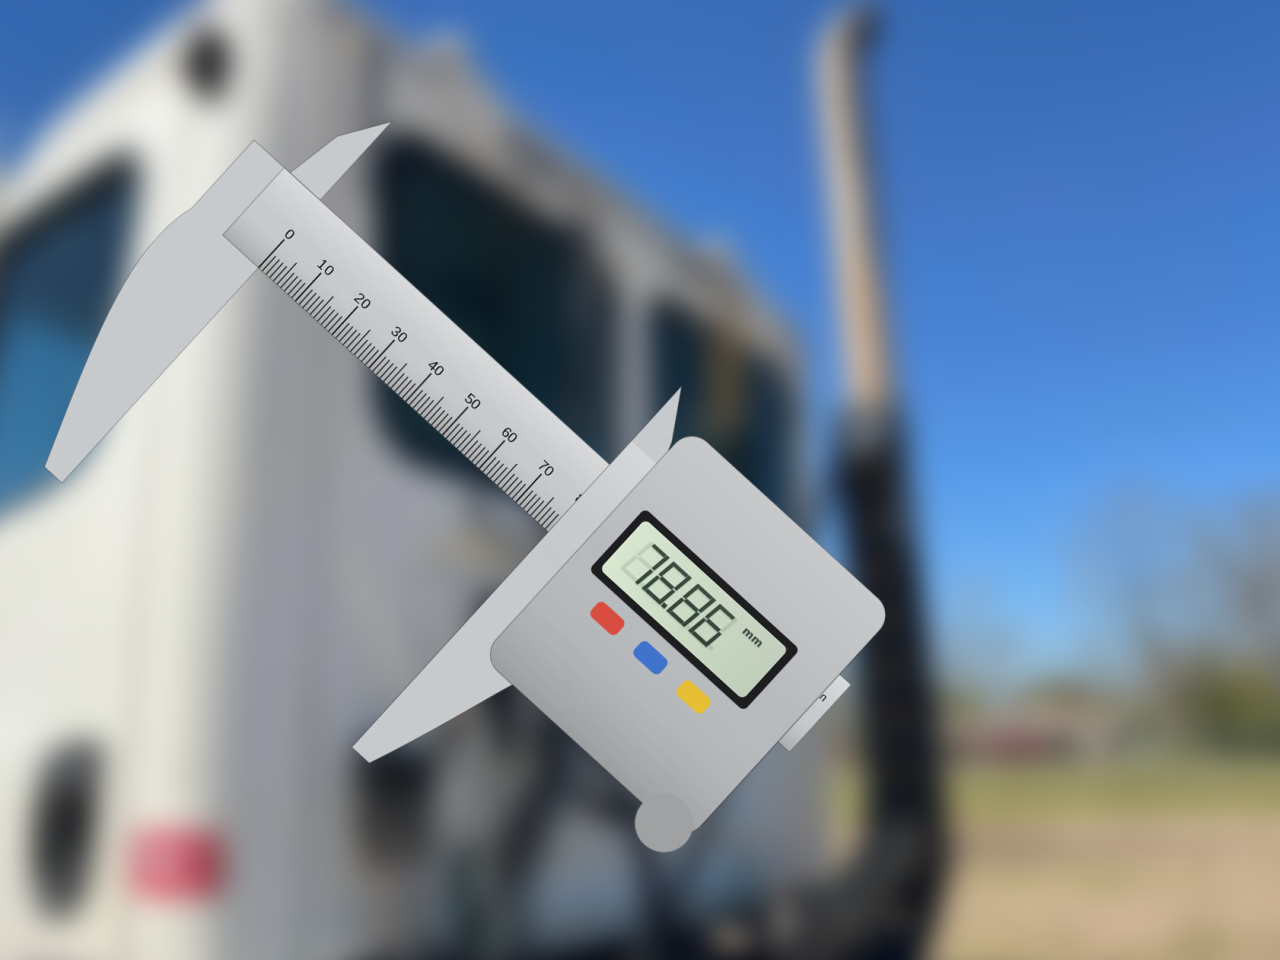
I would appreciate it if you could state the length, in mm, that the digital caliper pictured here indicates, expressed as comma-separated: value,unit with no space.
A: 78.86,mm
